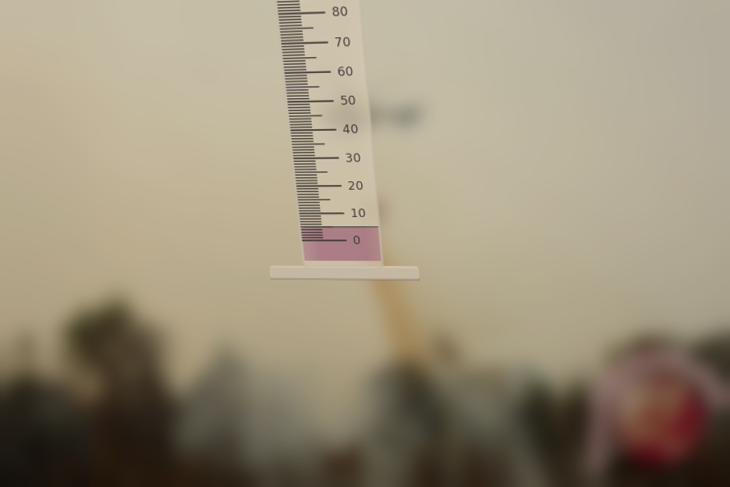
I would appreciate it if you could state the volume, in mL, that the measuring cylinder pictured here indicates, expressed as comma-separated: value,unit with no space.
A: 5,mL
